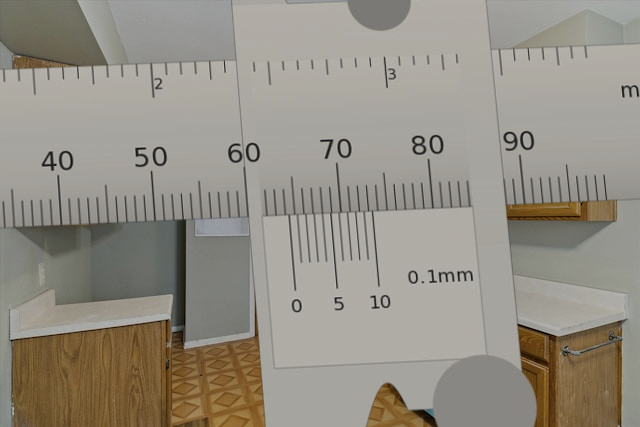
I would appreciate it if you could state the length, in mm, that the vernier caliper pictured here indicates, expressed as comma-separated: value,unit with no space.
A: 64.4,mm
